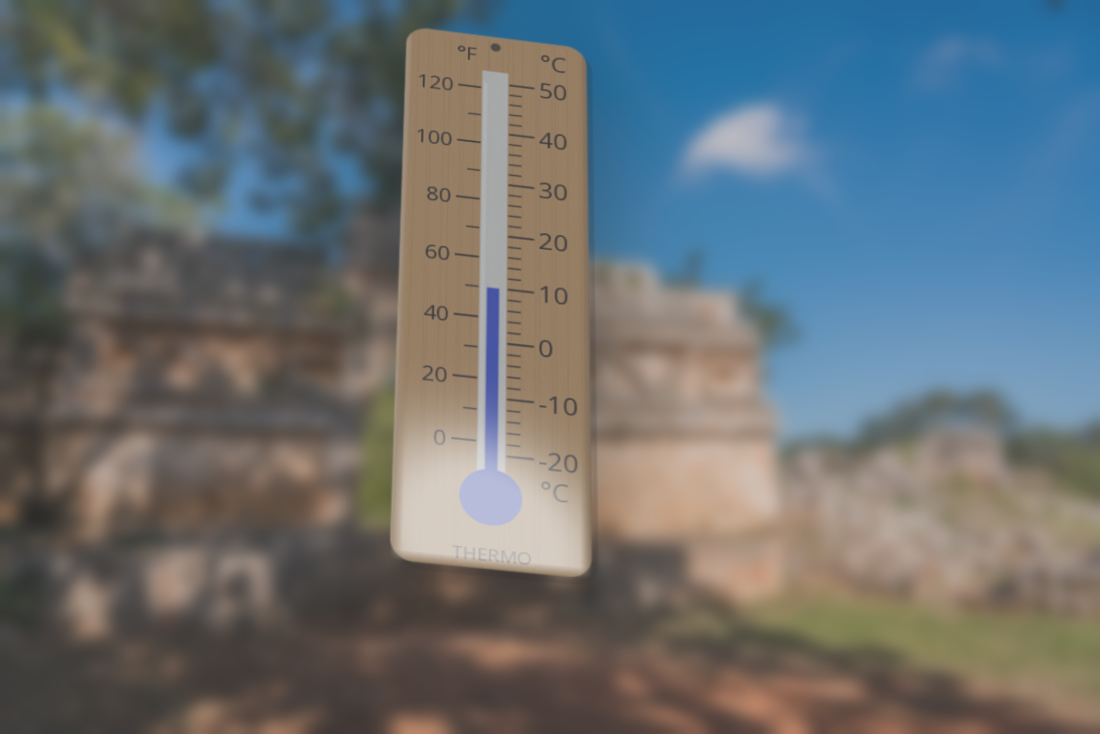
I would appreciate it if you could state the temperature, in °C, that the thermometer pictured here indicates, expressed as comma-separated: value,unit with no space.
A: 10,°C
